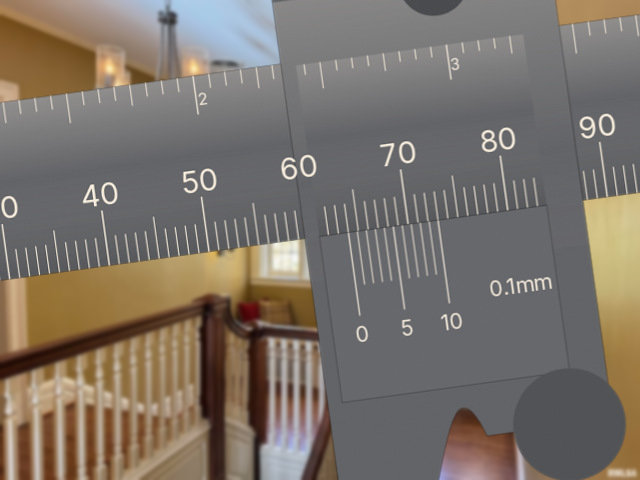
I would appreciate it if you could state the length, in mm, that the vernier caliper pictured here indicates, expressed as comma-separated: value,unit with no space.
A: 64.0,mm
